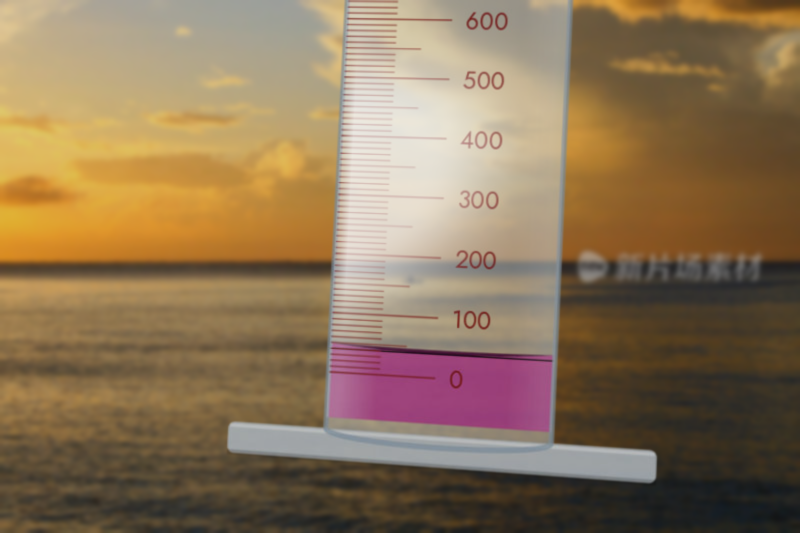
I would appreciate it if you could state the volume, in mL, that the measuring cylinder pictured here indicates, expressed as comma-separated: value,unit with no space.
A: 40,mL
